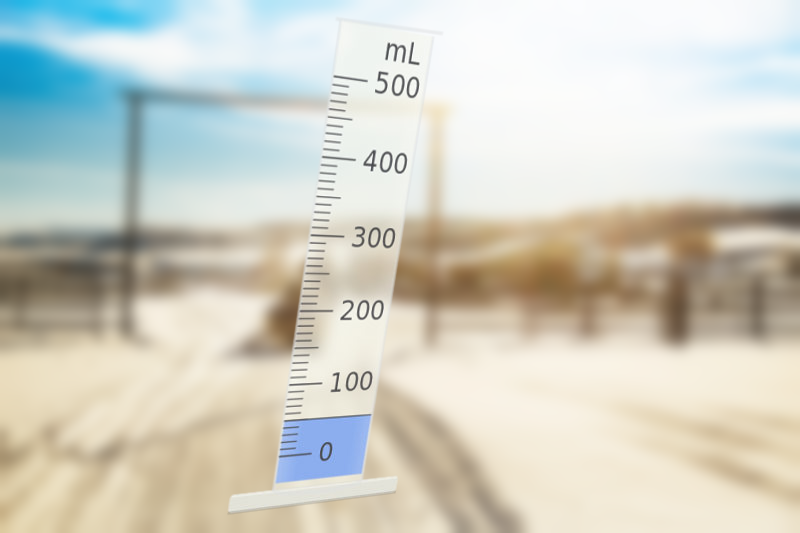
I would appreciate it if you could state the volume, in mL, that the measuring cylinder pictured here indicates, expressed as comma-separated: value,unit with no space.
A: 50,mL
